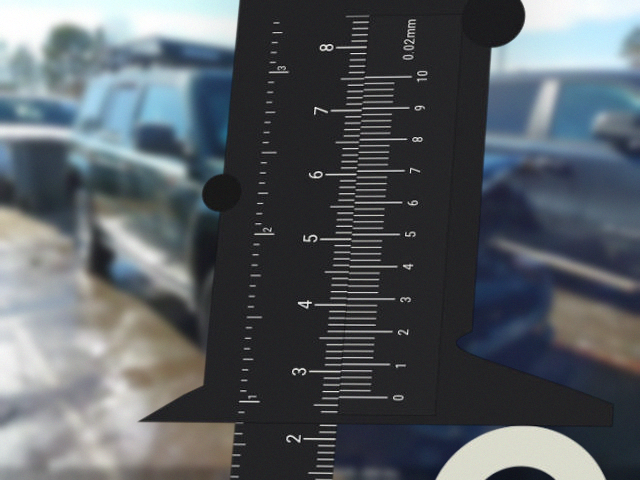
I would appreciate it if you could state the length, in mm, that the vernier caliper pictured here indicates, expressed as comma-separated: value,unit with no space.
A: 26.2,mm
